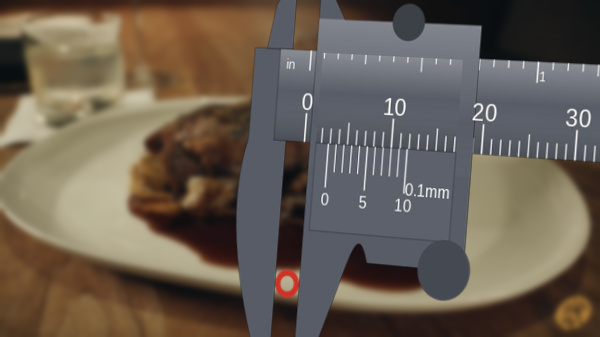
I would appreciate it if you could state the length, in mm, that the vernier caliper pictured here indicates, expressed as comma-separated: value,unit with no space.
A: 2.8,mm
